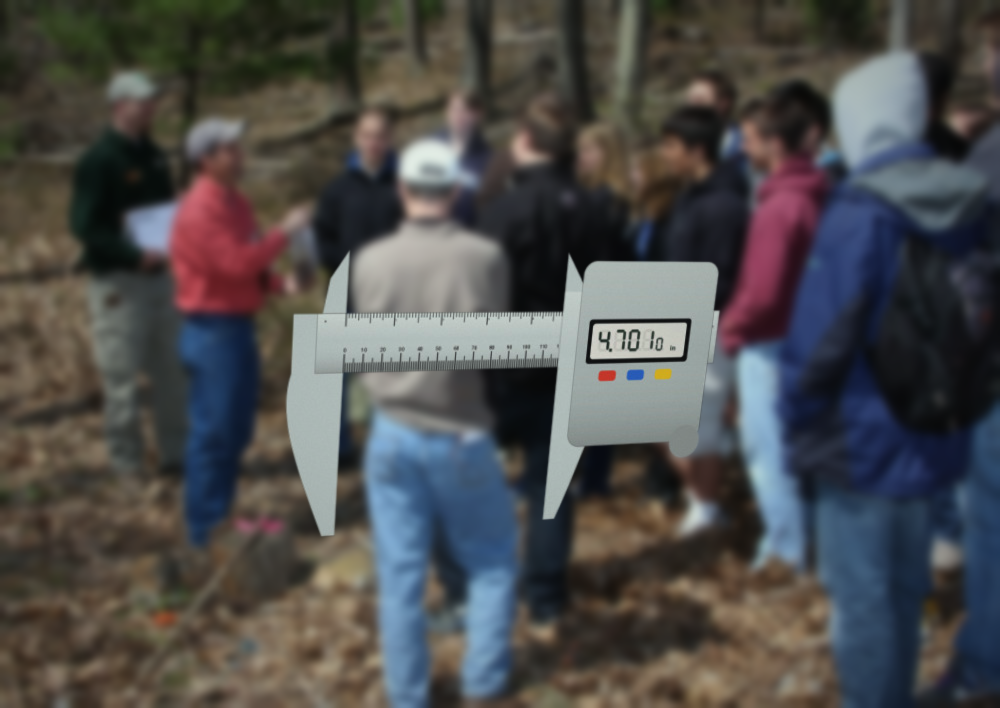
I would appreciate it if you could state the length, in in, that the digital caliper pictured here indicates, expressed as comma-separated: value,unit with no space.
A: 4.7010,in
